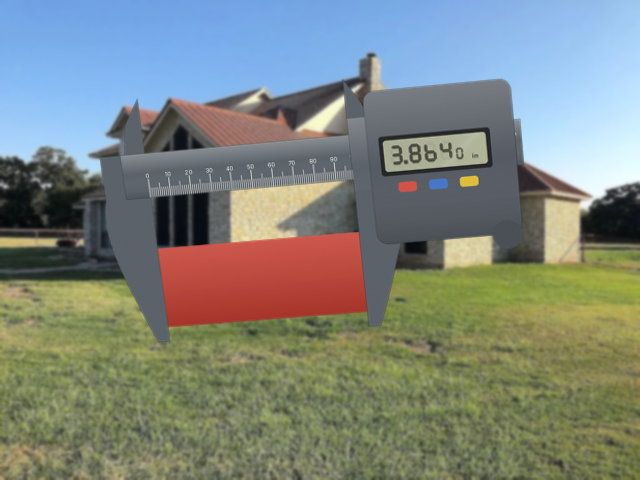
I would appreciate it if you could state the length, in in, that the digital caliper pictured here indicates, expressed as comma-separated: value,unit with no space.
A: 3.8640,in
